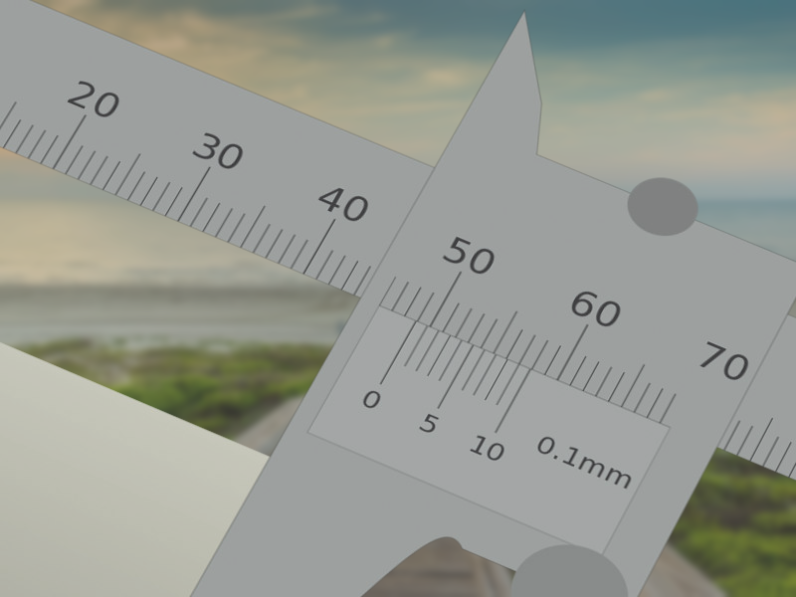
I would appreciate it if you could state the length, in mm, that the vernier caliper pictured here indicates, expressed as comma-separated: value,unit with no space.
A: 48.9,mm
